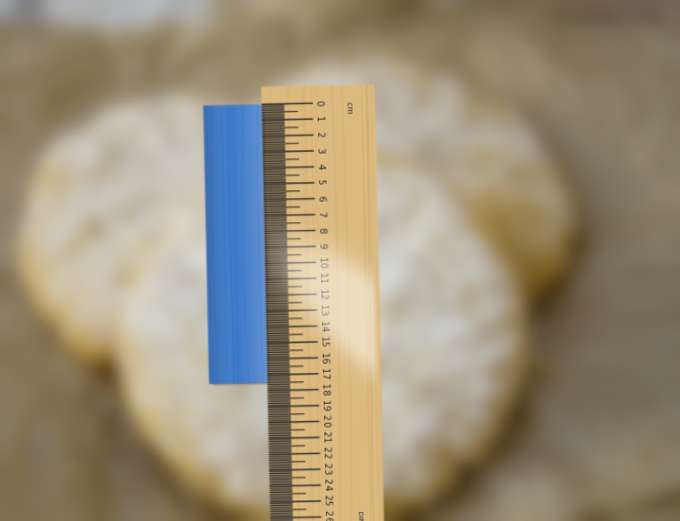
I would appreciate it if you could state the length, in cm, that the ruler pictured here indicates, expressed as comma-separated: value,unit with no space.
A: 17.5,cm
